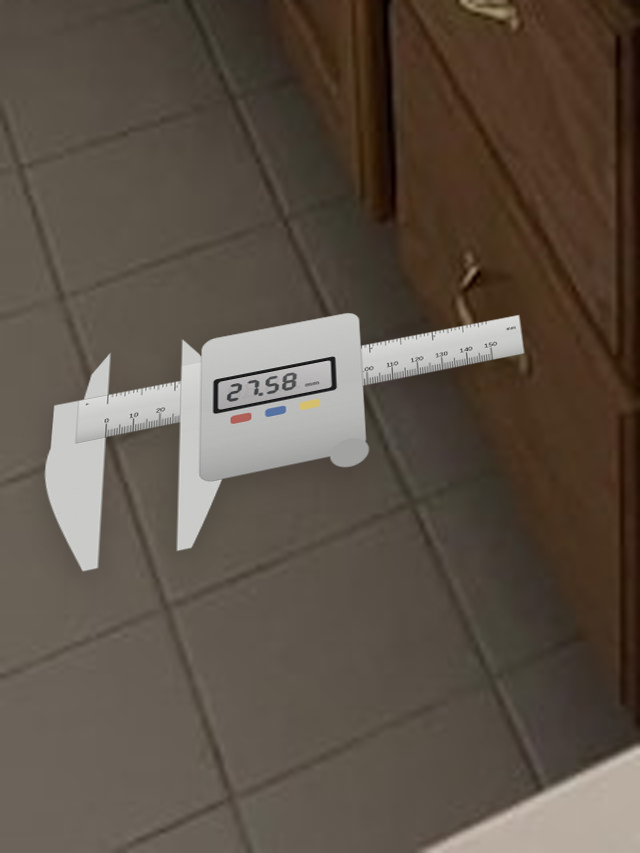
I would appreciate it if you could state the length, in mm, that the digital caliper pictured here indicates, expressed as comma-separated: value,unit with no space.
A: 27.58,mm
